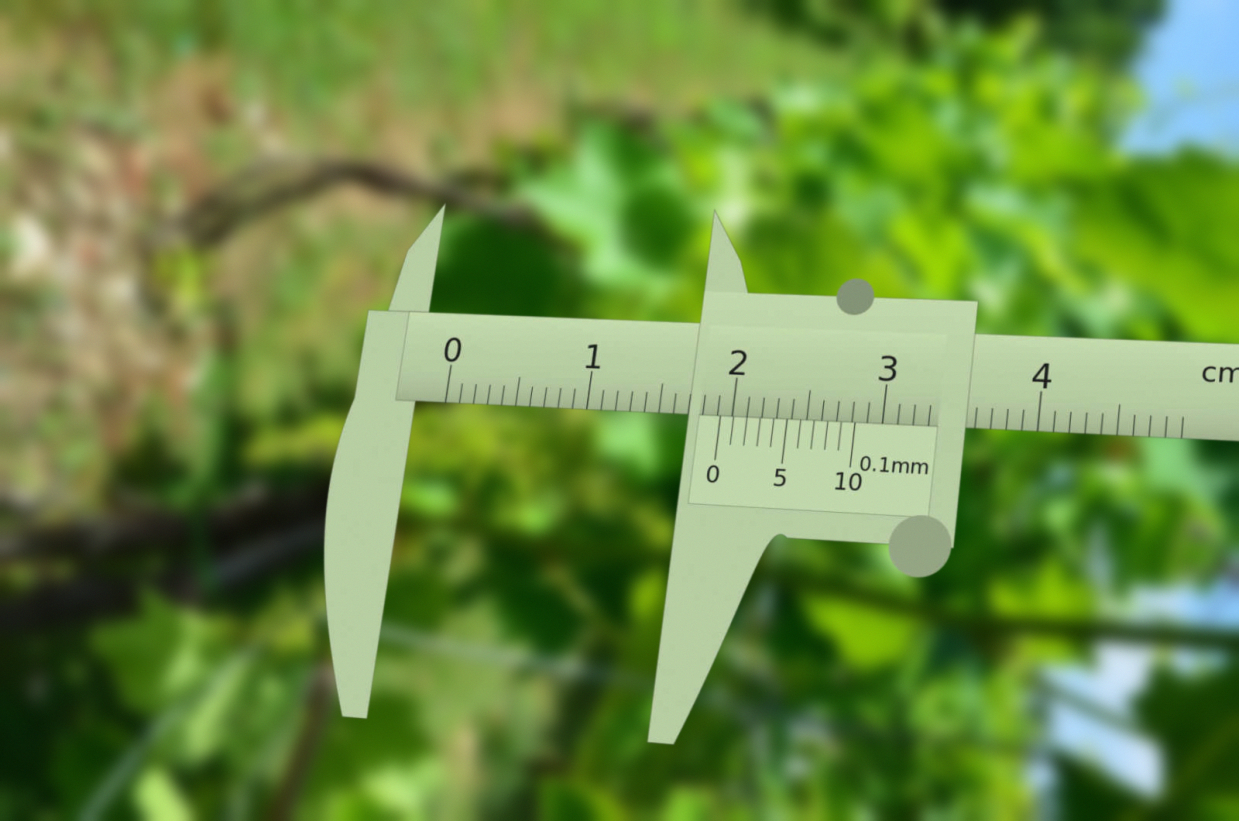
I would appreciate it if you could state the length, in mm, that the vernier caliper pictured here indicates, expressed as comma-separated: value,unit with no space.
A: 19.2,mm
